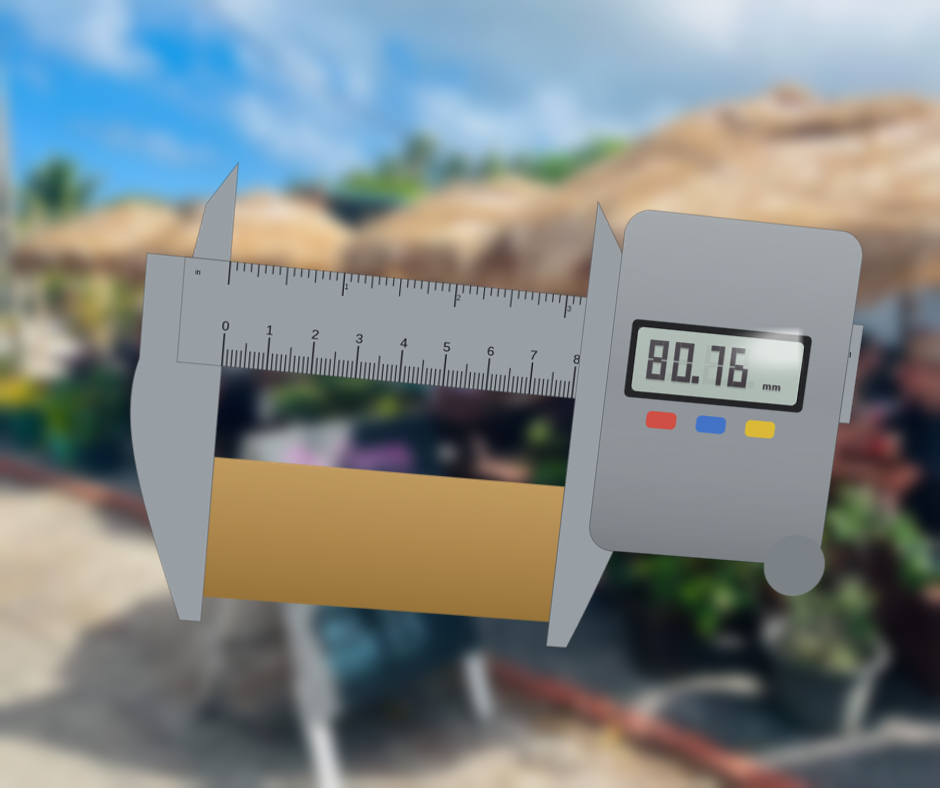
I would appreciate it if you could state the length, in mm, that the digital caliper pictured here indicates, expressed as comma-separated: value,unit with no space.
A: 80.76,mm
